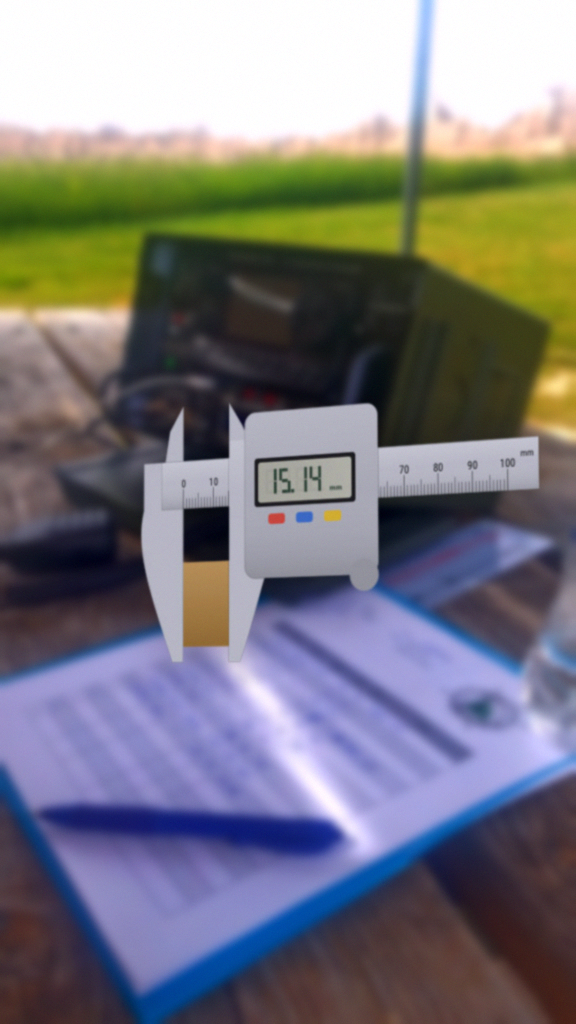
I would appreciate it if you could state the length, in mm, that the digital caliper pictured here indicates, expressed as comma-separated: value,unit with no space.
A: 15.14,mm
